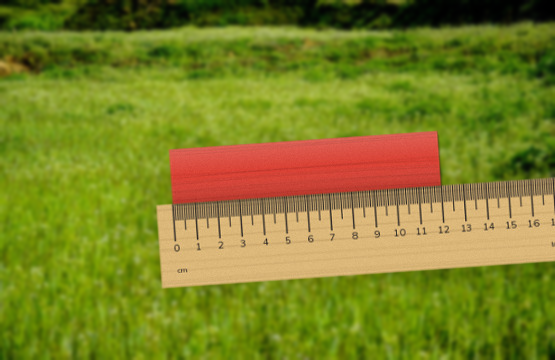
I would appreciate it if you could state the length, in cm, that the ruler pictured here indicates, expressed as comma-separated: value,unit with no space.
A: 12,cm
